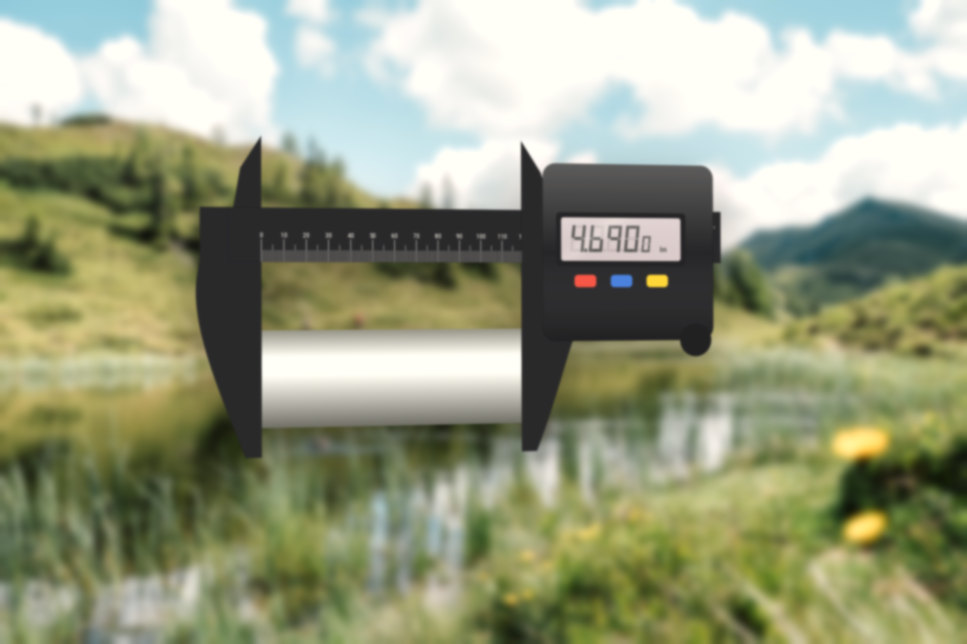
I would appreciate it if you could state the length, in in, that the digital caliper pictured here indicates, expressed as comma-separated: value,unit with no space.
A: 4.6900,in
